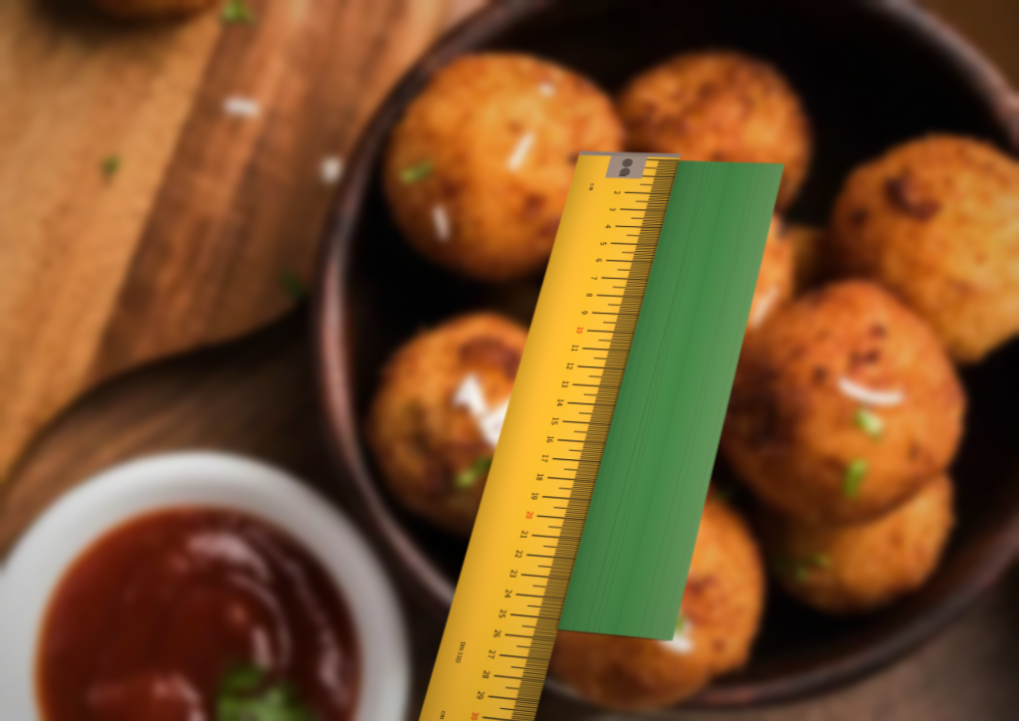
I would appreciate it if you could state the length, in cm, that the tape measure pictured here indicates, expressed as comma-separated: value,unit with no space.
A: 25.5,cm
